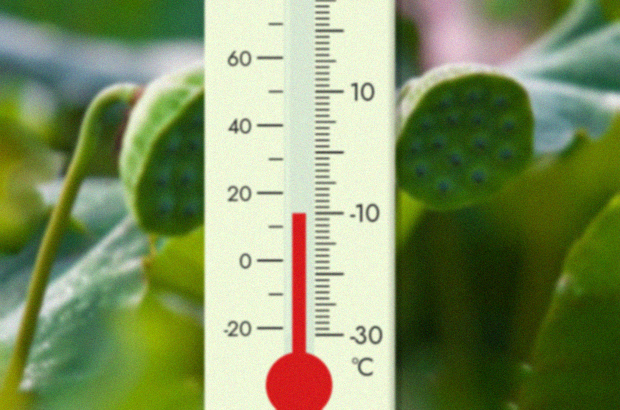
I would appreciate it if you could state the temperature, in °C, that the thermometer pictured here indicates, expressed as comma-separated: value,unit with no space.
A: -10,°C
